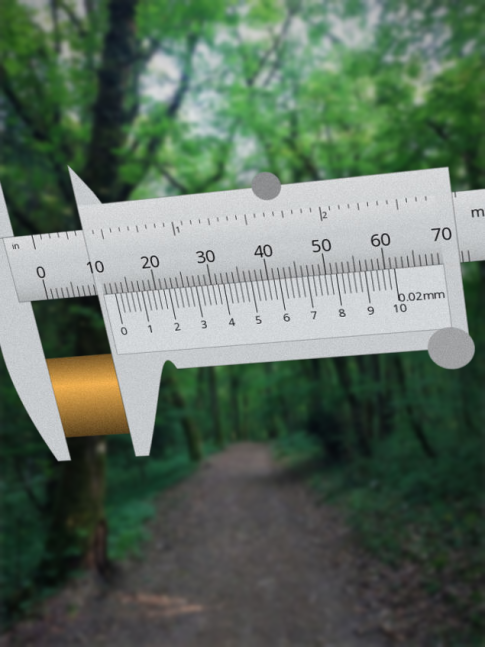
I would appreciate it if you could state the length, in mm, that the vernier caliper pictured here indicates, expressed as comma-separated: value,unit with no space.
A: 12.6,mm
